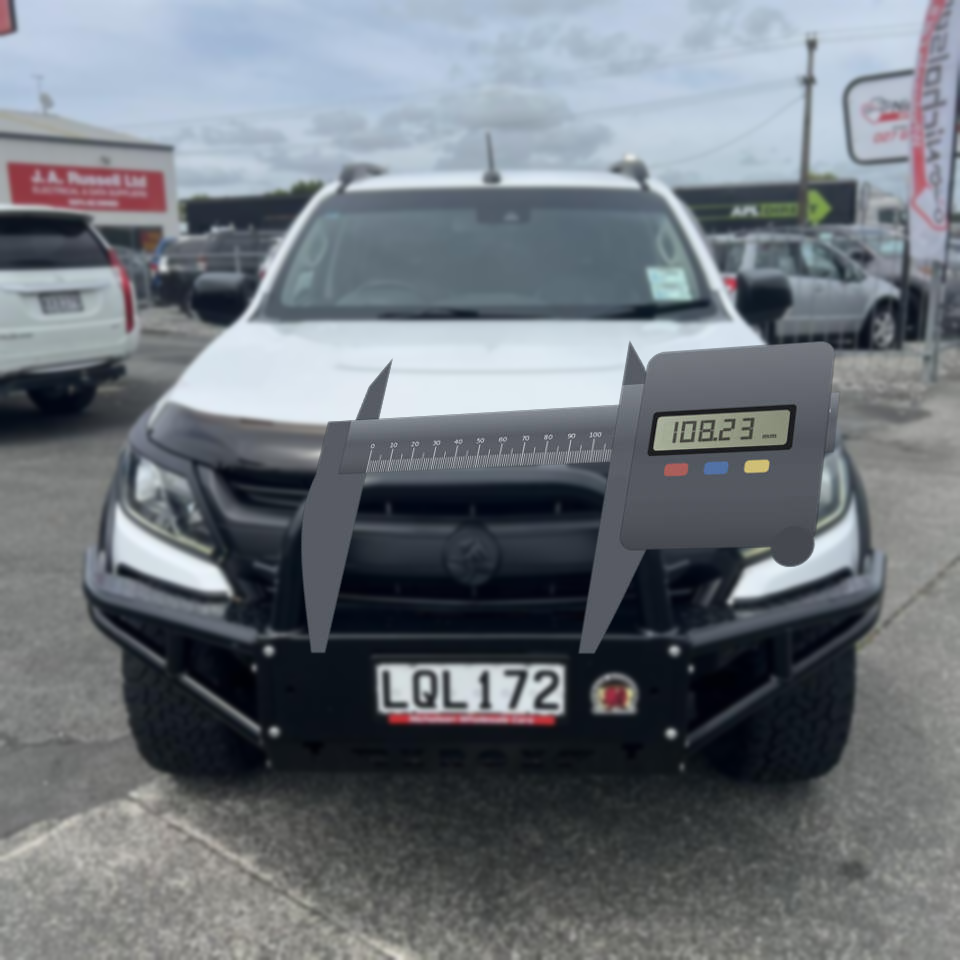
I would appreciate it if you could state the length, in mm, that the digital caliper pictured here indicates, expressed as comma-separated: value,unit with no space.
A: 108.23,mm
